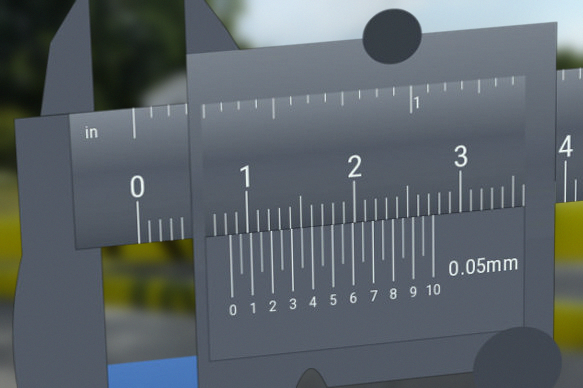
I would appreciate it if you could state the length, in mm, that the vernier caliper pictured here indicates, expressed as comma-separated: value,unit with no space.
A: 8.4,mm
